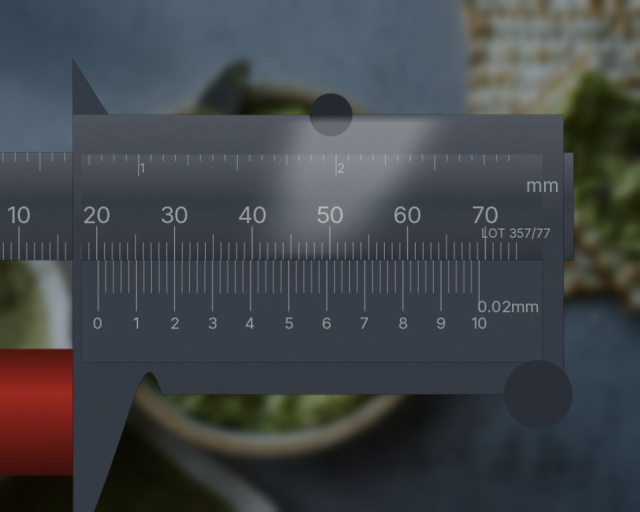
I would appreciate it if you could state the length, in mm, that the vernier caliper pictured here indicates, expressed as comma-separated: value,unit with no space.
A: 20.2,mm
